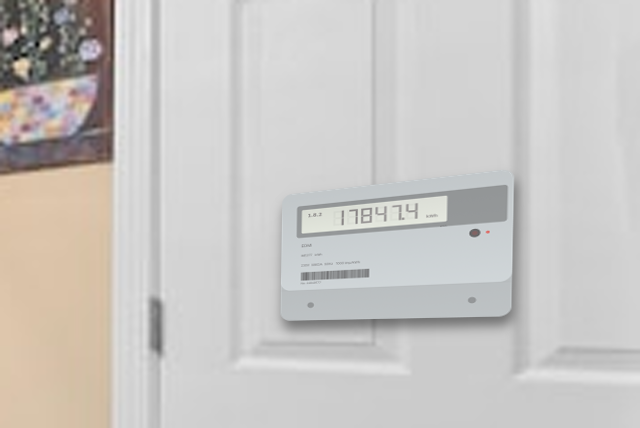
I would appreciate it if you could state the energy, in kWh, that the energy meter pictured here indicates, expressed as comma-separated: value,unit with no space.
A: 17847.4,kWh
